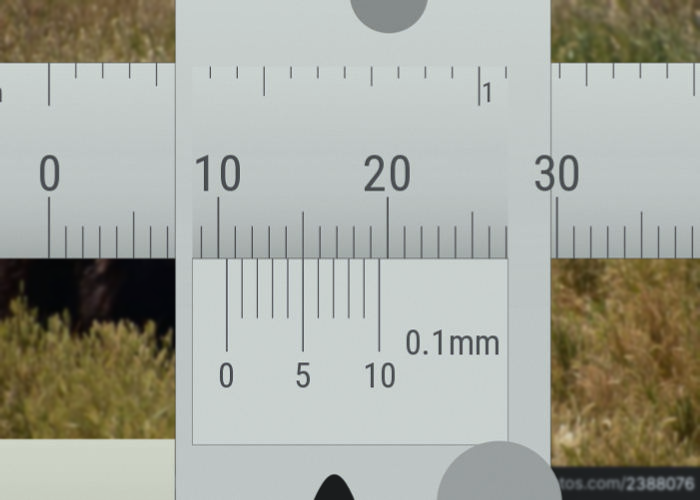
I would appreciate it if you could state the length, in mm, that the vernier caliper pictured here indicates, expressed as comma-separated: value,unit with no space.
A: 10.5,mm
